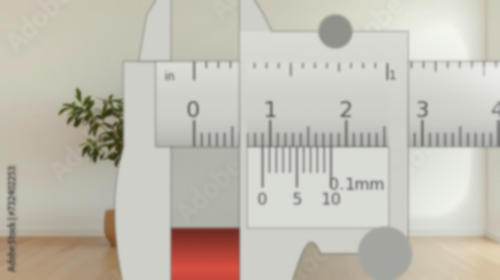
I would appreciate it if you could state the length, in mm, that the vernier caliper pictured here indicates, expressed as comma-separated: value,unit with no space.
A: 9.0,mm
